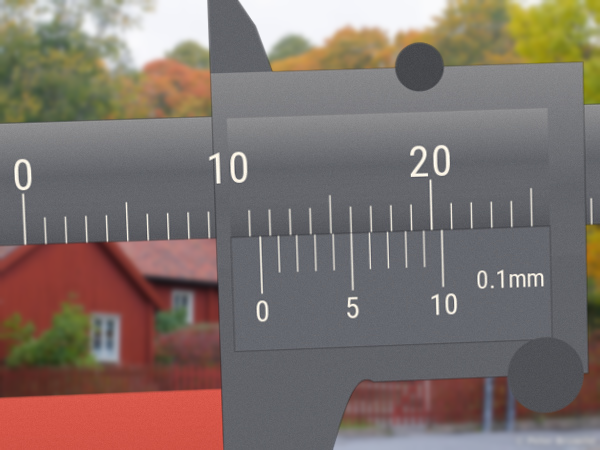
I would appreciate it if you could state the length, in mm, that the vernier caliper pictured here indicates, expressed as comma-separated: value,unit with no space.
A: 11.5,mm
